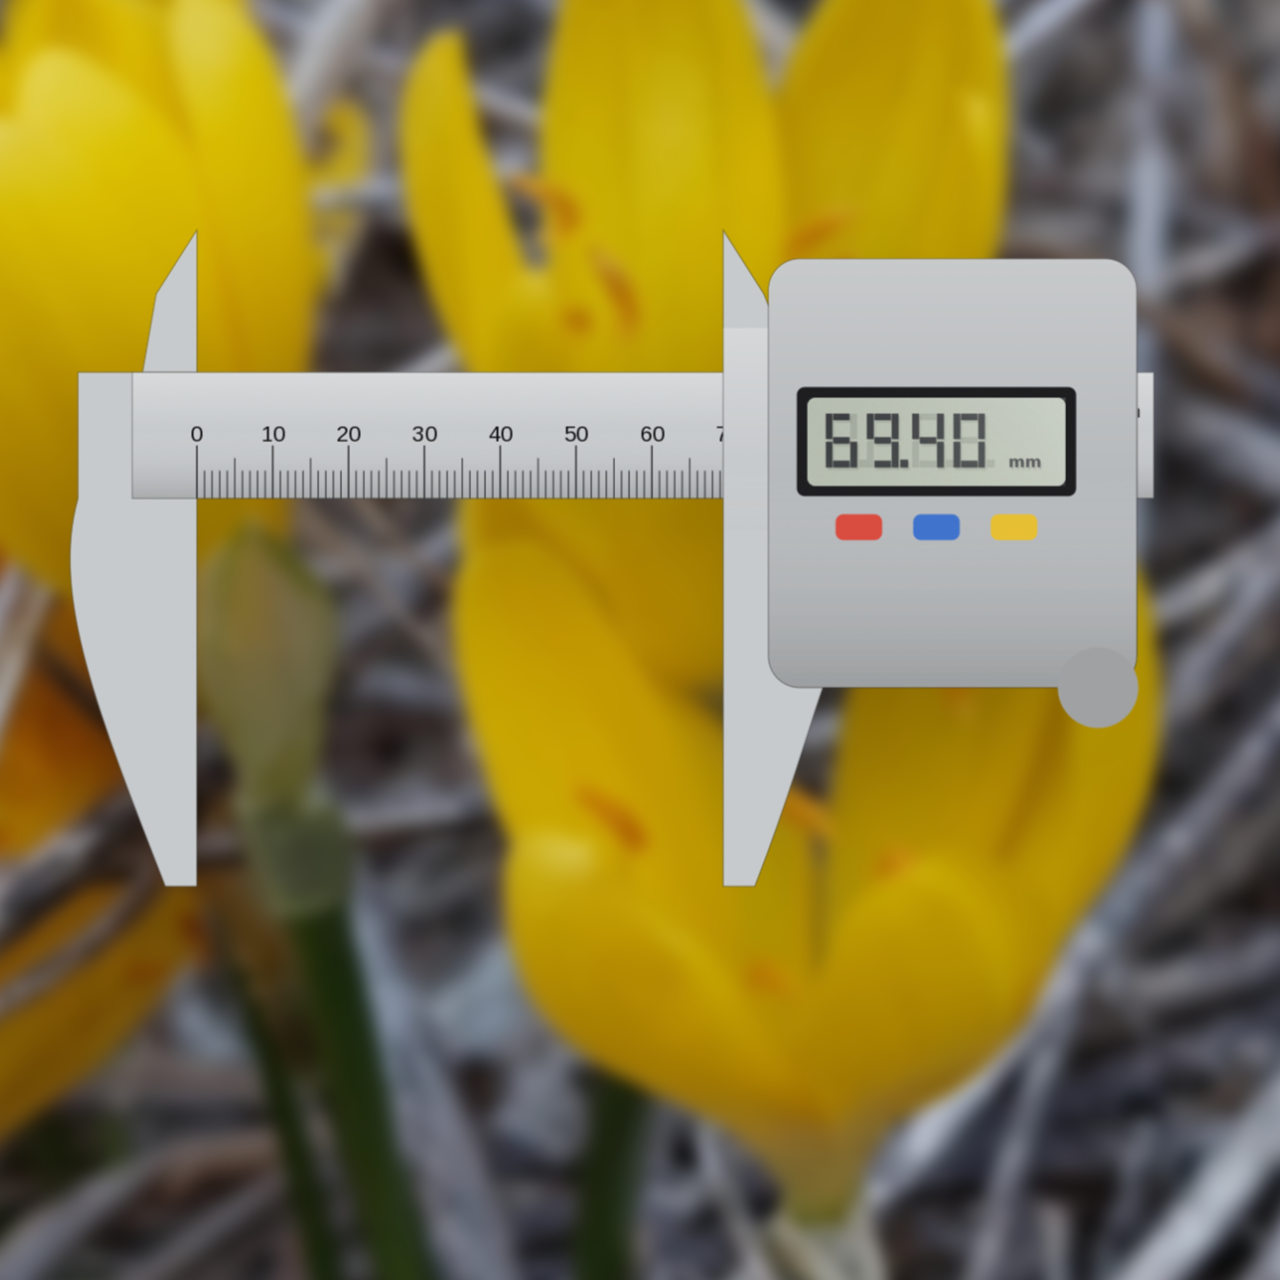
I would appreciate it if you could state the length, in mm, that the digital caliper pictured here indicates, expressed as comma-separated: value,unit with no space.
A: 69.40,mm
